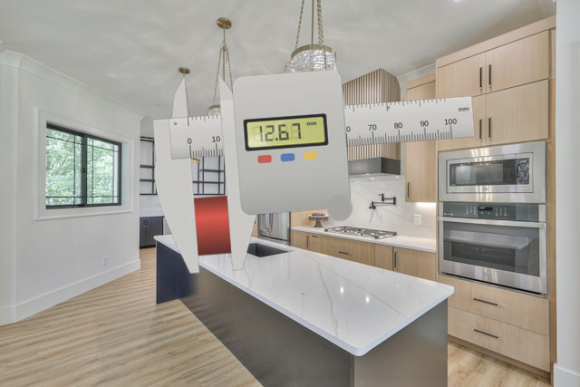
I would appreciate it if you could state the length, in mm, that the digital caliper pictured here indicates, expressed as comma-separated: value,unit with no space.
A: 12.67,mm
